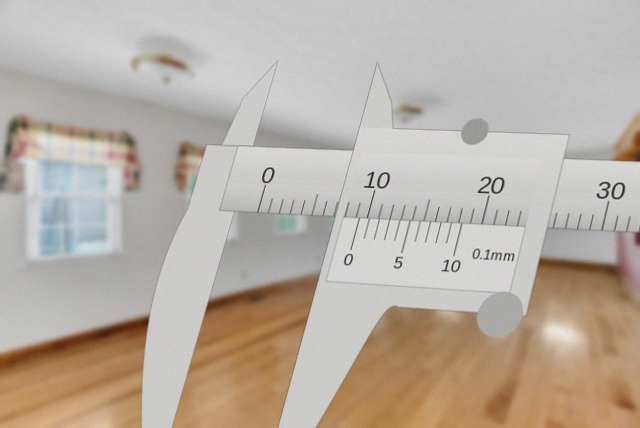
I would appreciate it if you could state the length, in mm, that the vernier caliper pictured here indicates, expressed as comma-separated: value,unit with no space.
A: 9.3,mm
